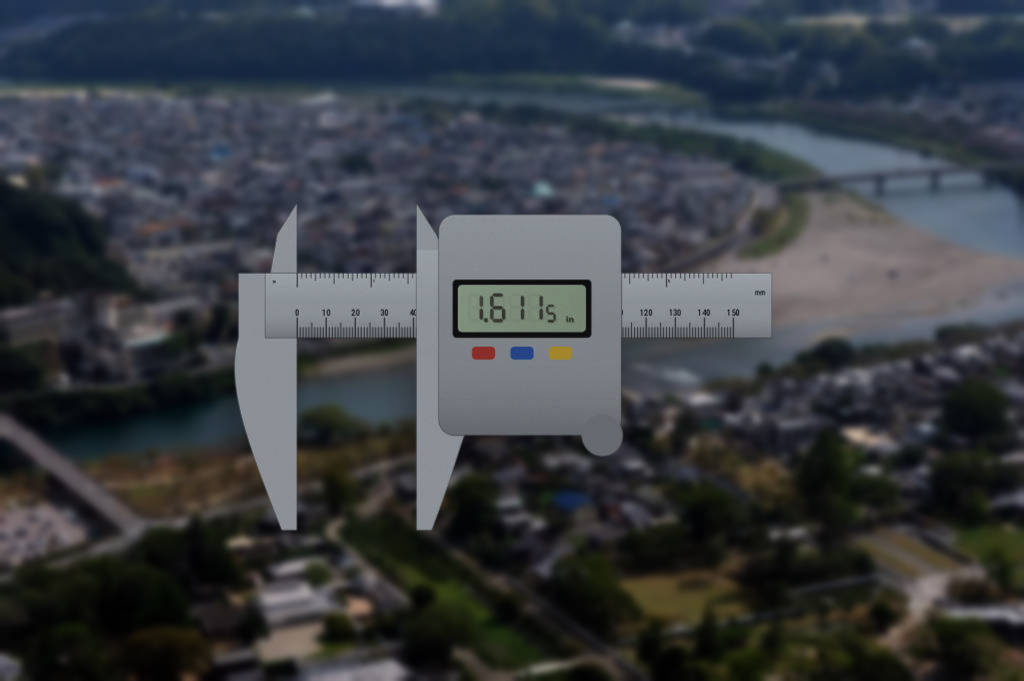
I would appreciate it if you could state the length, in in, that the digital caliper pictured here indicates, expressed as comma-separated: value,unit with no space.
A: 1.6115,in
